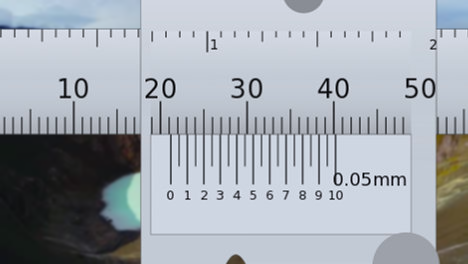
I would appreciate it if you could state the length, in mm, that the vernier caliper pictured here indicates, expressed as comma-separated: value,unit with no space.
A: 21.2,mm
